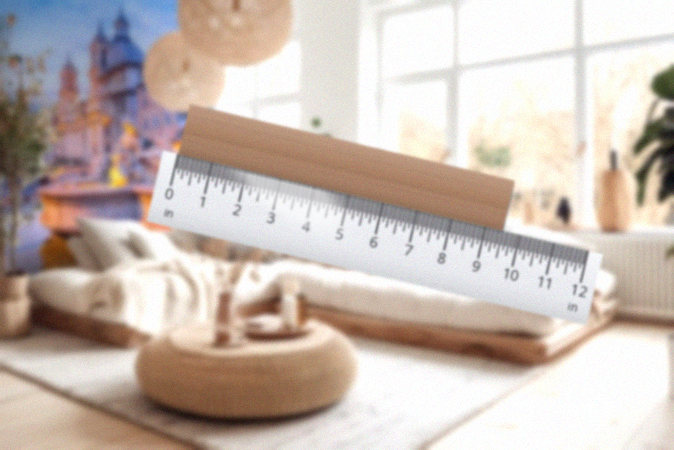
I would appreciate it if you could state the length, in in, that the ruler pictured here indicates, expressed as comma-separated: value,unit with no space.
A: 9.5,in
